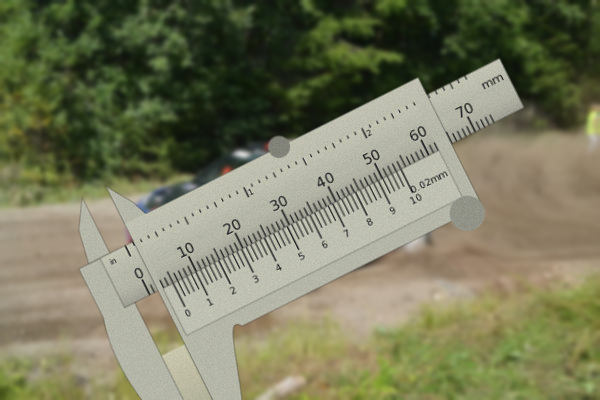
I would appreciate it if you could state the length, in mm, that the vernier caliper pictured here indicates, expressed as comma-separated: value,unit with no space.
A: 5.0,mm
